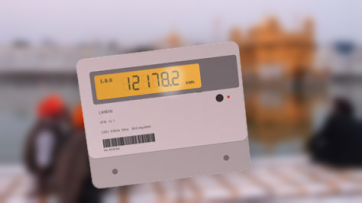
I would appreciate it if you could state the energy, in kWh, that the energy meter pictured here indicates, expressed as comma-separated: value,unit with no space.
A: 12178.2,kWh
